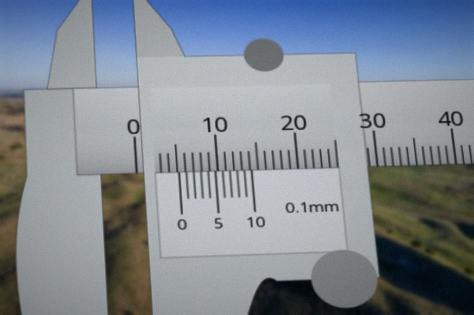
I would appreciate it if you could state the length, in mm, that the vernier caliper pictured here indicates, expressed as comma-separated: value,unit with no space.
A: 5.2,mm
